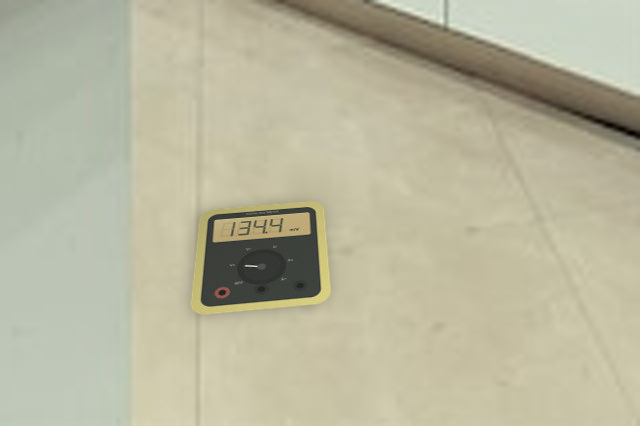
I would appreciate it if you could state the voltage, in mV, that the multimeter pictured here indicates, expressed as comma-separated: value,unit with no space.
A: 134.4,mV
